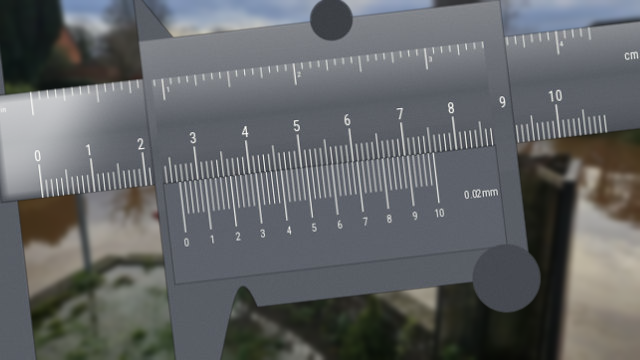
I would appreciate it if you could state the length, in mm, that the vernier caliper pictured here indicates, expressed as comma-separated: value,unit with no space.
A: 26.5,mm
